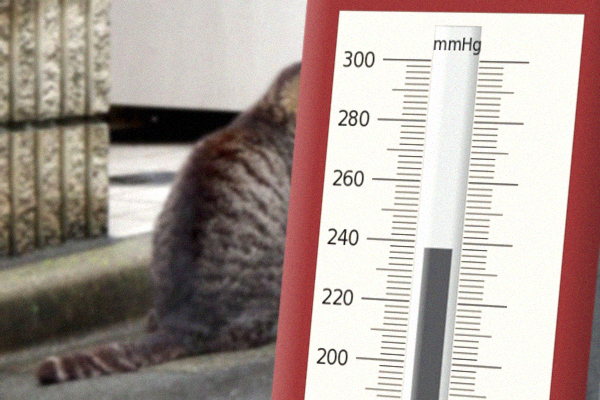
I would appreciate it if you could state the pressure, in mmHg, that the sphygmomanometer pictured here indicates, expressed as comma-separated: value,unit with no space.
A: 238,mmHg
